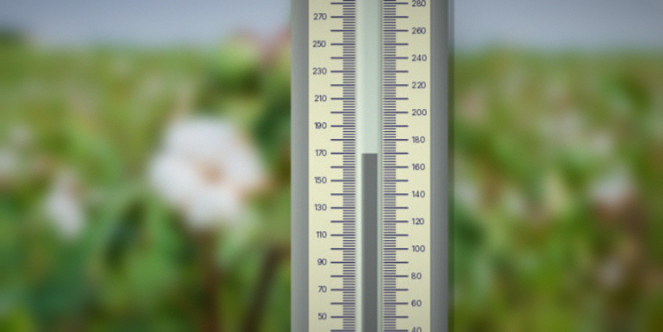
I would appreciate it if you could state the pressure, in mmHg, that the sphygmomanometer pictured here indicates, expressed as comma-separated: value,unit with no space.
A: 170,mmHg
